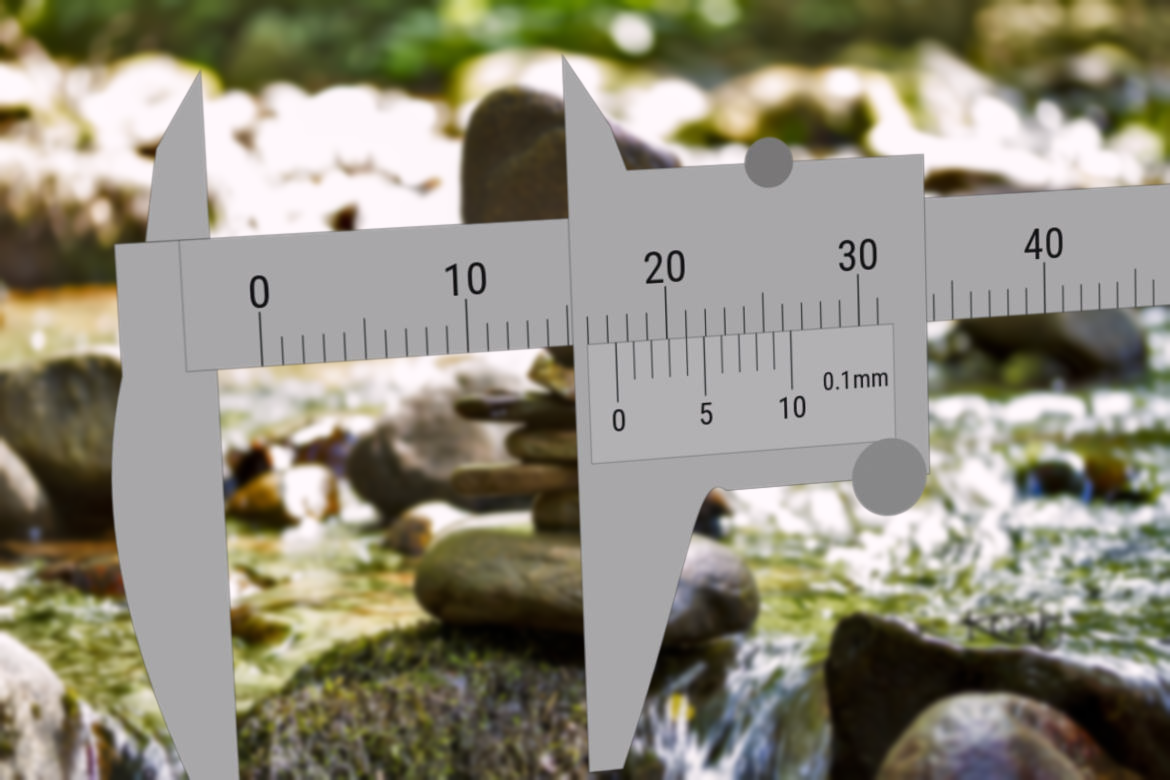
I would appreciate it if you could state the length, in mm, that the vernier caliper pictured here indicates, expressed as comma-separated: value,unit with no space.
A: 17.4,mm
